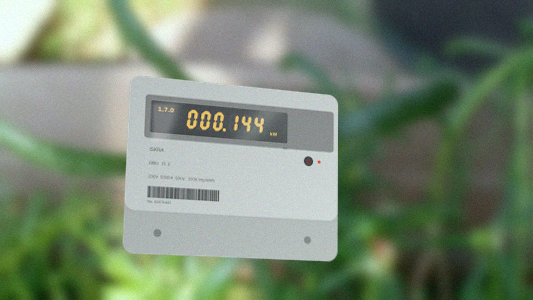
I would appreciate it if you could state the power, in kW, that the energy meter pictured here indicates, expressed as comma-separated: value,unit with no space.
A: 0.144,kW
